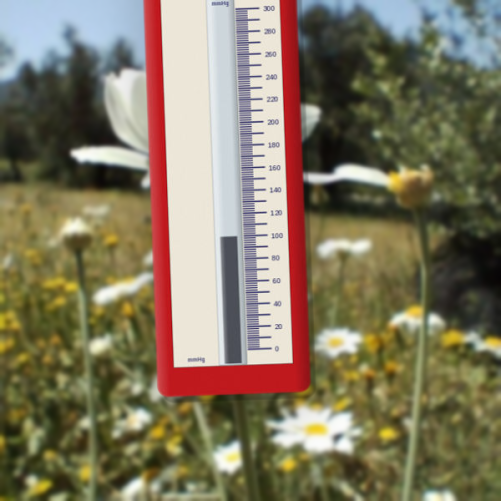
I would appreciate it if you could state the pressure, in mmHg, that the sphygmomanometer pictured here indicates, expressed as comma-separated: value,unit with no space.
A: 100,mmHg
